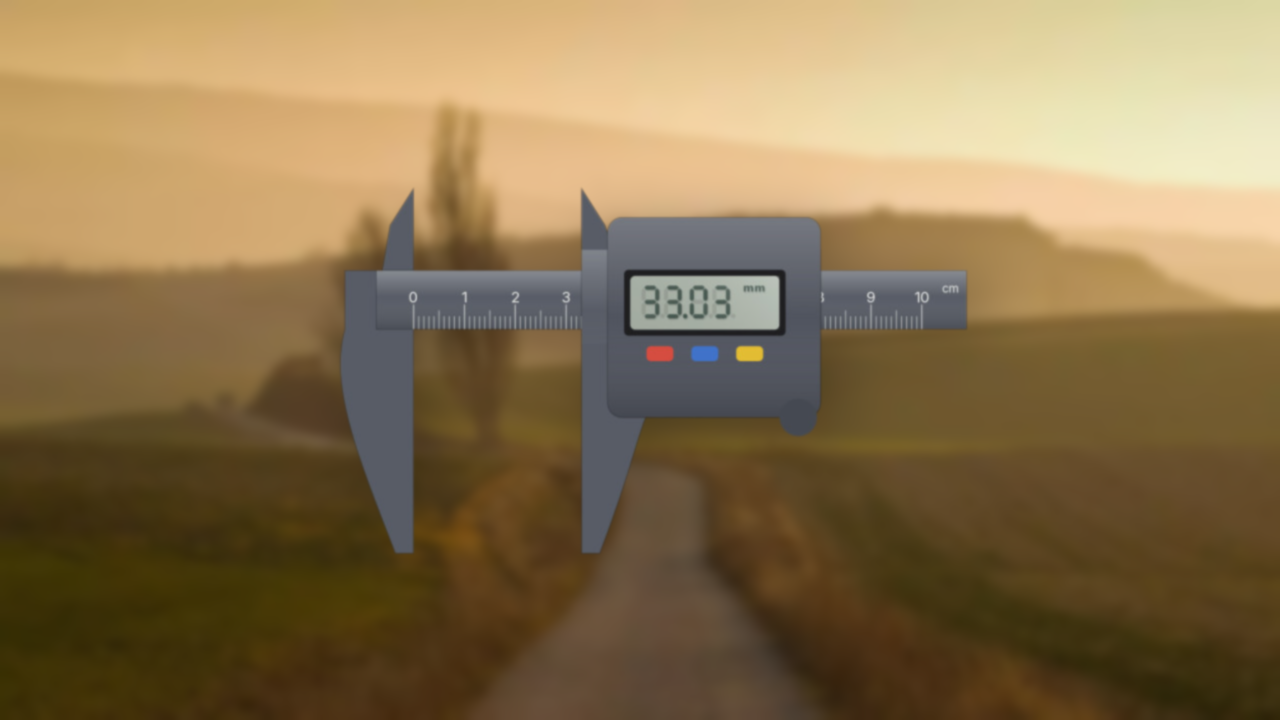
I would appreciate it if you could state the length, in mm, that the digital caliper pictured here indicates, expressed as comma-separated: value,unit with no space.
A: 33.03,mm
